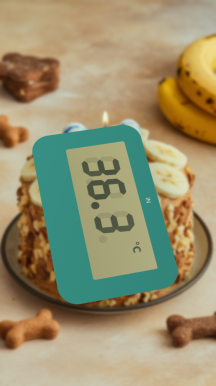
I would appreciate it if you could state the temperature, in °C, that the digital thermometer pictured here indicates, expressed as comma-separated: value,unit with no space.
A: 36.3,°C
